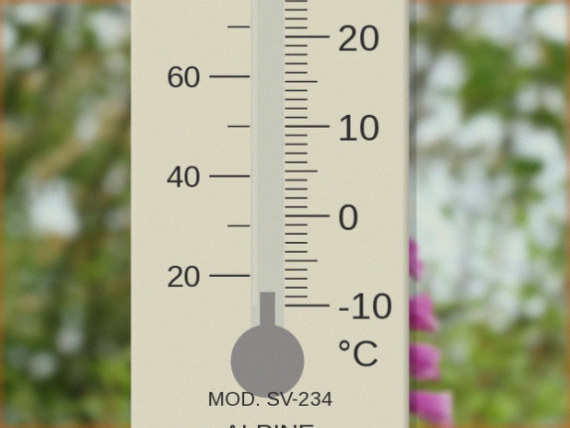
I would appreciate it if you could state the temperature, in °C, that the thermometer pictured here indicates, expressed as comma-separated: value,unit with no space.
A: -8.5,°C
